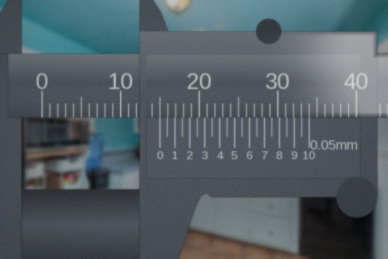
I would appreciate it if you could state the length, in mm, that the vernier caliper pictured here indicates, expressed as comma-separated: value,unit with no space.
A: 15.0,mm
